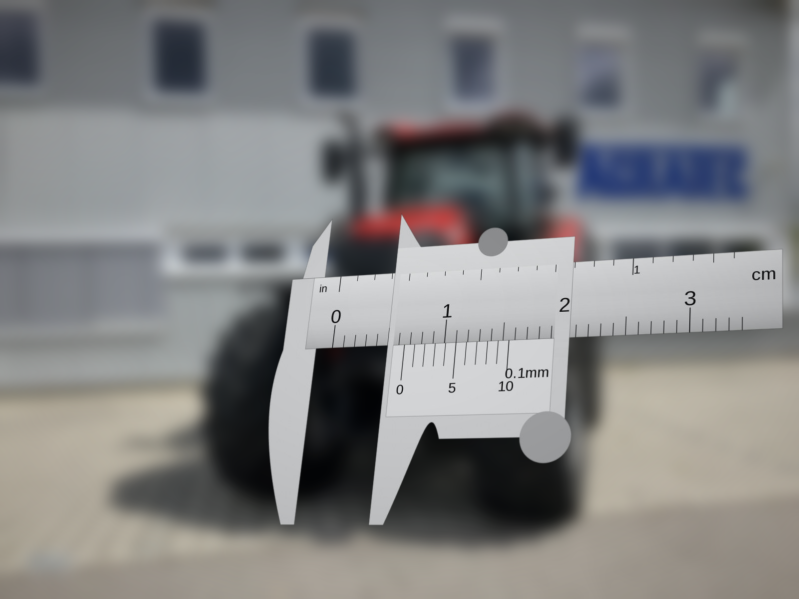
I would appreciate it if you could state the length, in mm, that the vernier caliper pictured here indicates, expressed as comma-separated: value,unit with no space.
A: 6.5,mm
